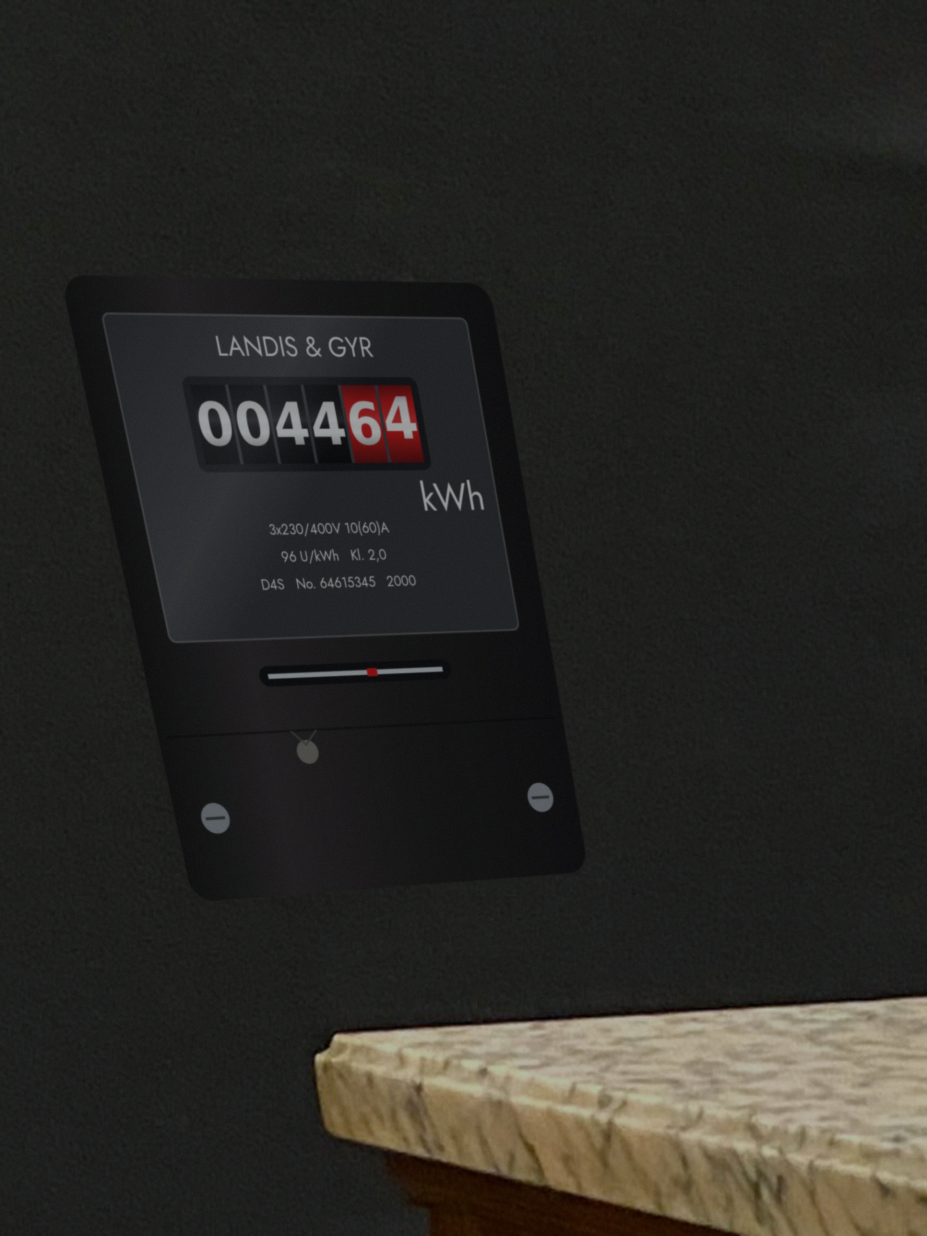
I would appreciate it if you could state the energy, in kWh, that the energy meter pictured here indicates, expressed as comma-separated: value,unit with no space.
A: 44.64,kWh
